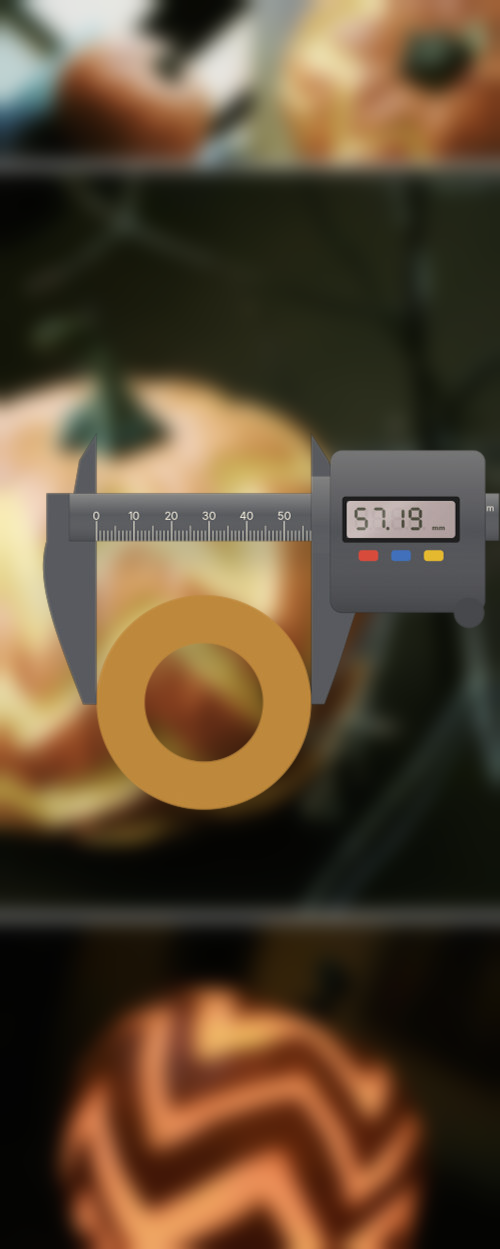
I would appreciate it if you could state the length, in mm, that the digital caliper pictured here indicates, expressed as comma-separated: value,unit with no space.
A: 57.19,mm
